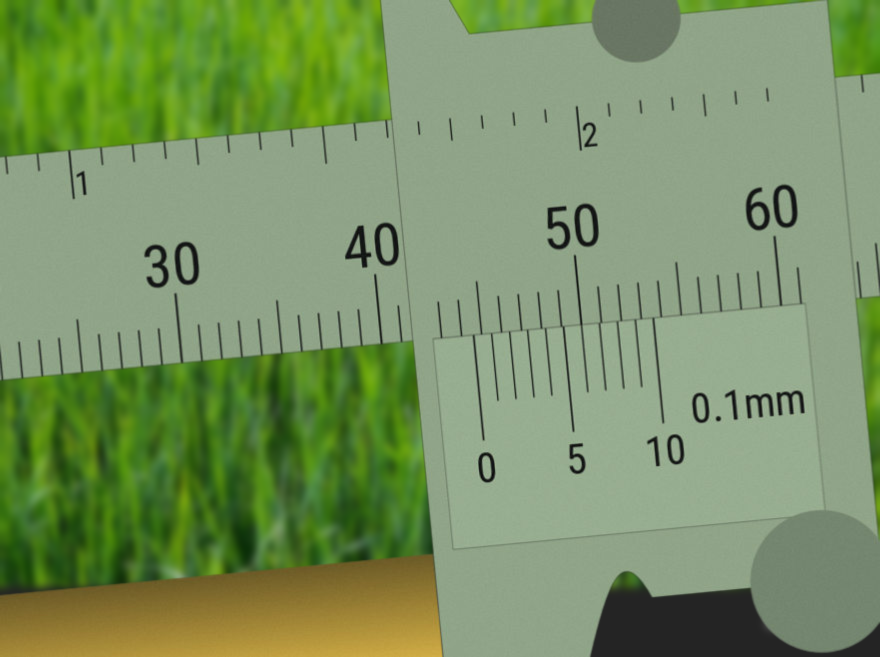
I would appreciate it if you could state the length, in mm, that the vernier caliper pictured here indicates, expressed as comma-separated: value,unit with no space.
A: 44.6,mm
